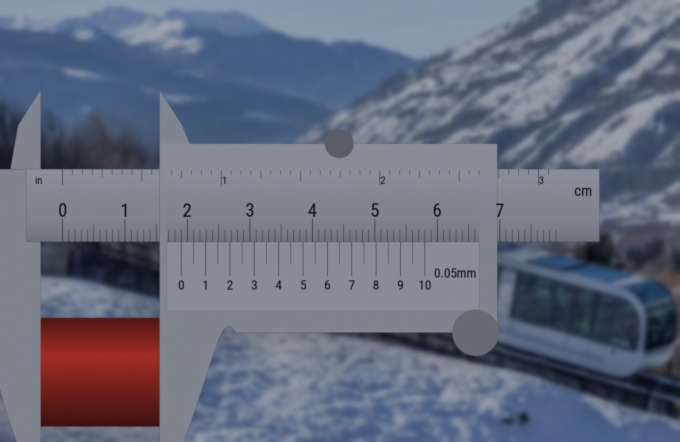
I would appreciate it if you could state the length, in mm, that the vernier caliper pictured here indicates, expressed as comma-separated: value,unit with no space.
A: 19.0,mm
